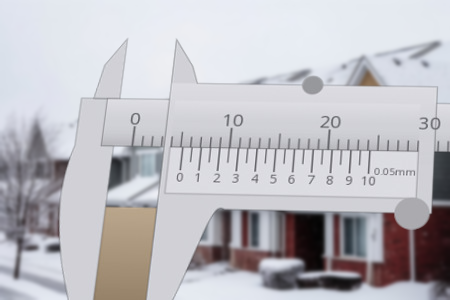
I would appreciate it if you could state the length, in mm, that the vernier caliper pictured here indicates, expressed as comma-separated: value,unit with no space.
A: 5.2,mm
